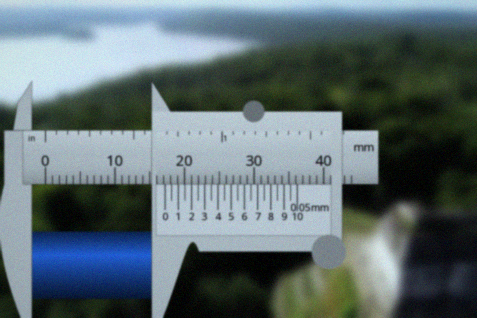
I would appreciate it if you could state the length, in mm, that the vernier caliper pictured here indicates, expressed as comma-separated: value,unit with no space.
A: 17.2,mm
